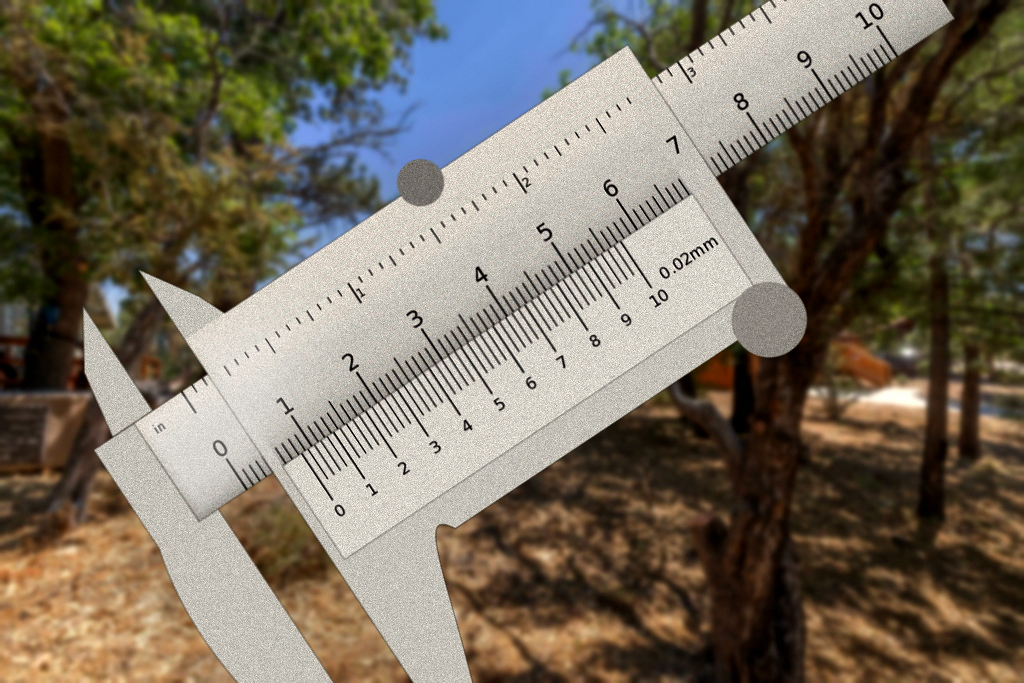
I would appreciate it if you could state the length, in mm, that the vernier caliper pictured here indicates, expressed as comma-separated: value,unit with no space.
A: 8.4,mm
